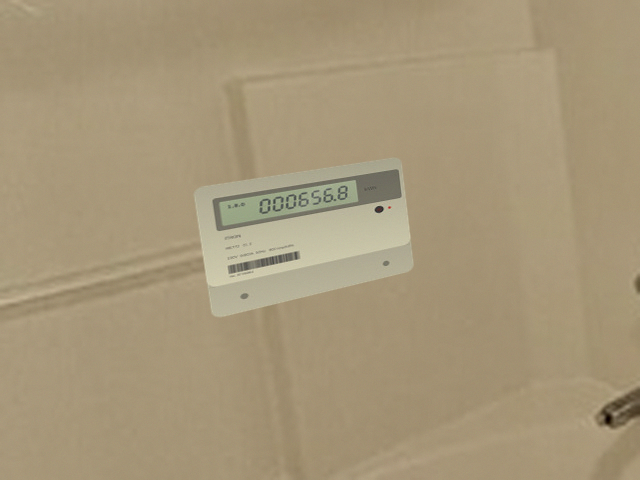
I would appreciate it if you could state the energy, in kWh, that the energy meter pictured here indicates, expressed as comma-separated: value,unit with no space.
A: 656.8,kWh
